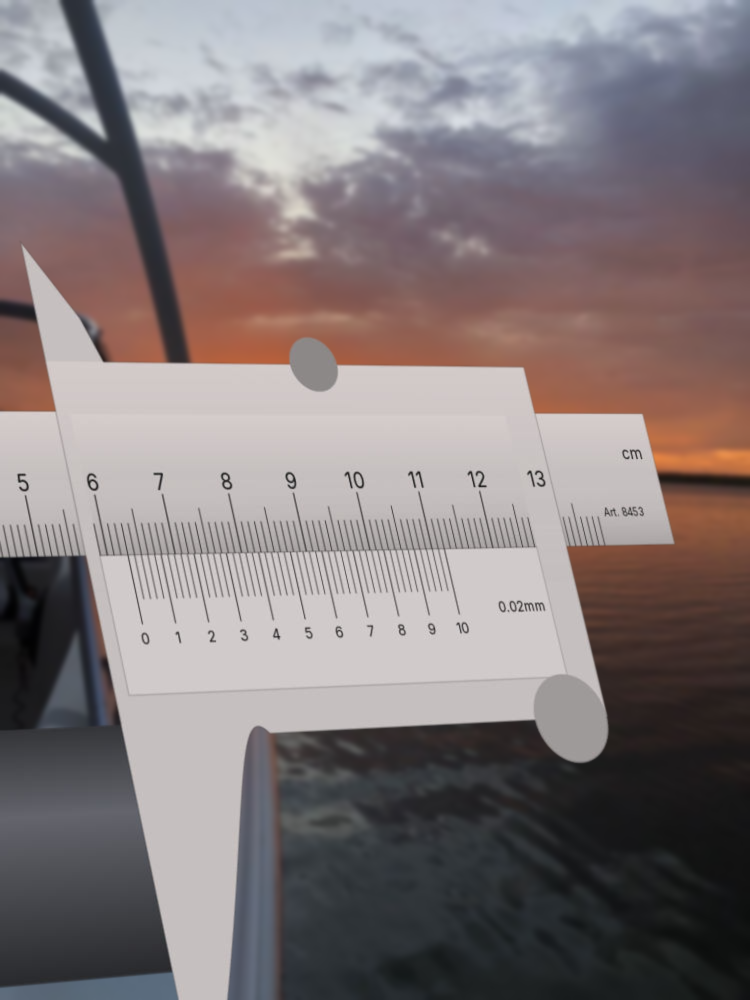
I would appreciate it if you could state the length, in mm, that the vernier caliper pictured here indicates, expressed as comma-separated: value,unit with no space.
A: 63.0,mm
